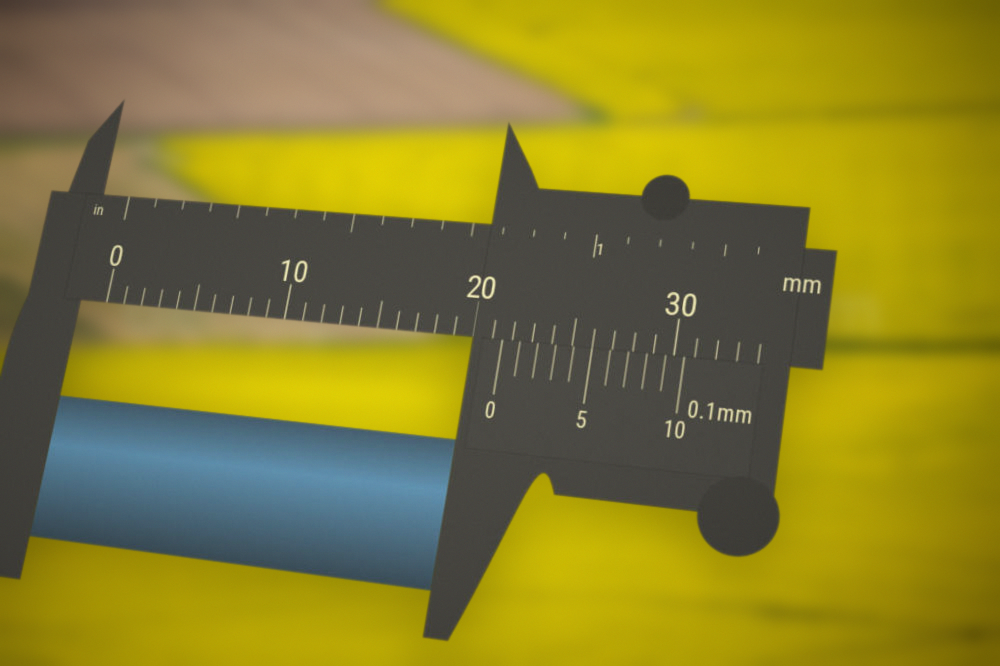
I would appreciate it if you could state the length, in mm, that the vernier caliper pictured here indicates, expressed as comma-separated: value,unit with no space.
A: 21.5,mm
